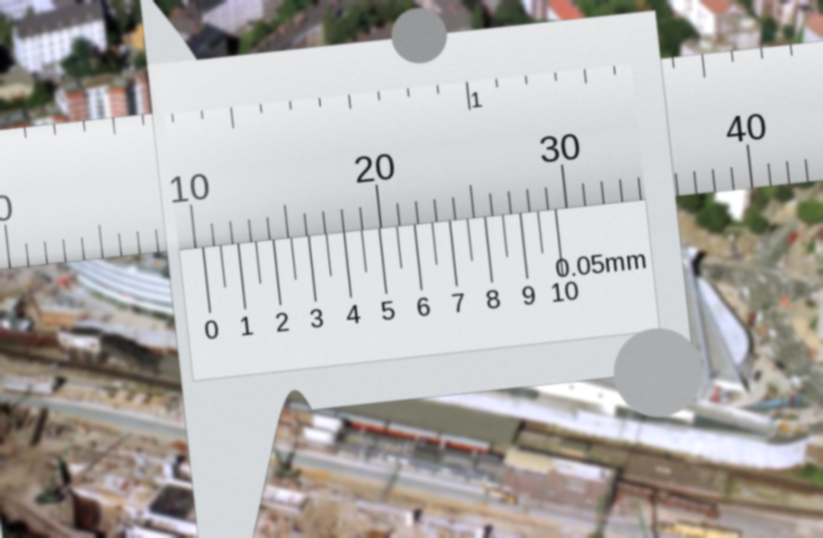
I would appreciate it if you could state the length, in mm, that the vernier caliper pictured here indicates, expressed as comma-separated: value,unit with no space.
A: 10.4,mm
